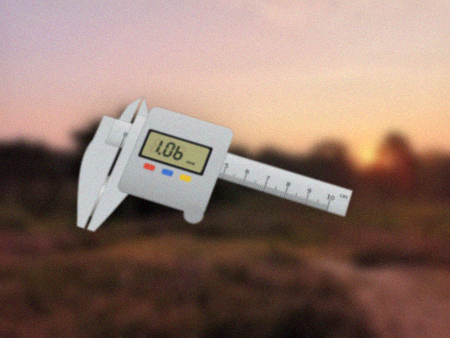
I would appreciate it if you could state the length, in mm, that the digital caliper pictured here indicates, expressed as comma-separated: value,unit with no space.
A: 1.06,mm
